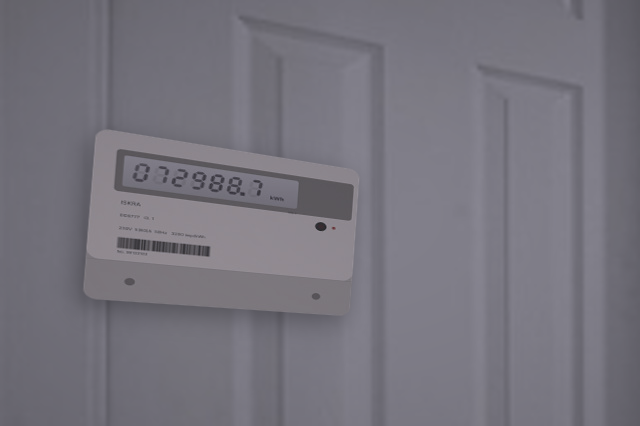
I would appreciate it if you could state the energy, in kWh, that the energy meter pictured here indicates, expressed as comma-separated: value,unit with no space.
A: 72988.7,kWh
